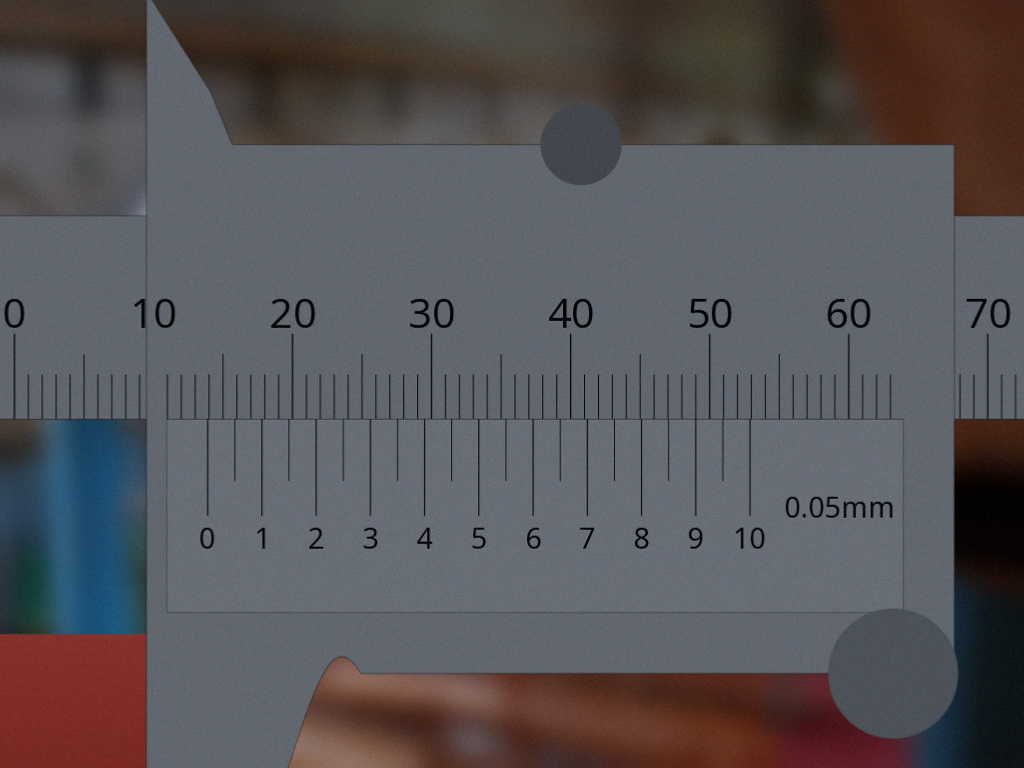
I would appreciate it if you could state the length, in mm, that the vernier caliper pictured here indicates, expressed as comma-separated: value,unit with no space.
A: 13.9,mm
